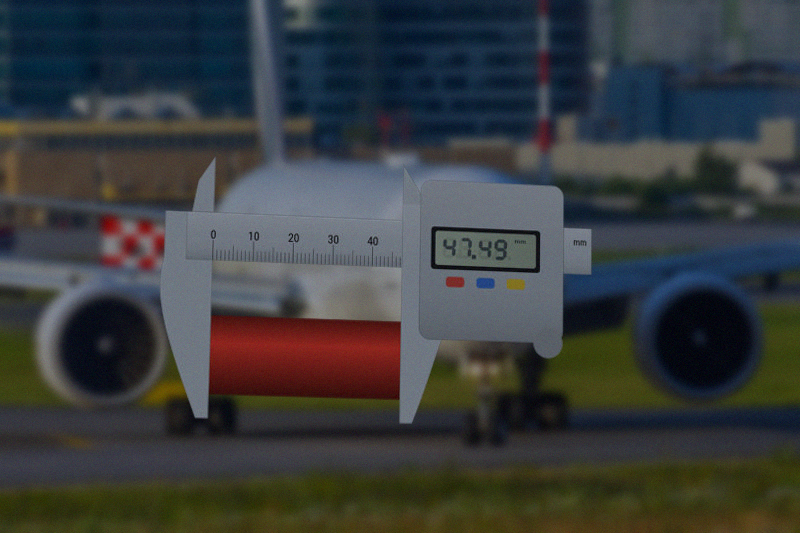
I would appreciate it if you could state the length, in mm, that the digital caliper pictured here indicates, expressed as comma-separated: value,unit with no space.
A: 47.49,mm
